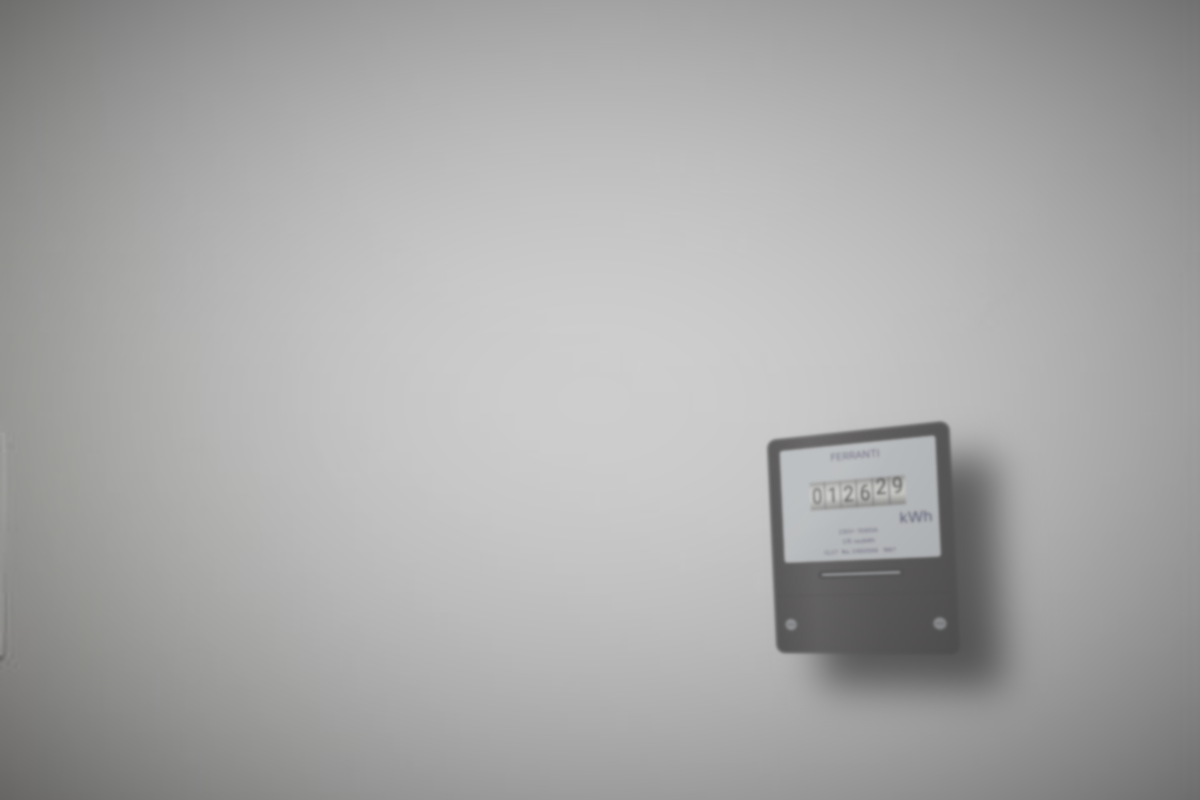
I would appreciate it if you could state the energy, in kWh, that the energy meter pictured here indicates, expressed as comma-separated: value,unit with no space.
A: 12629,kWh
